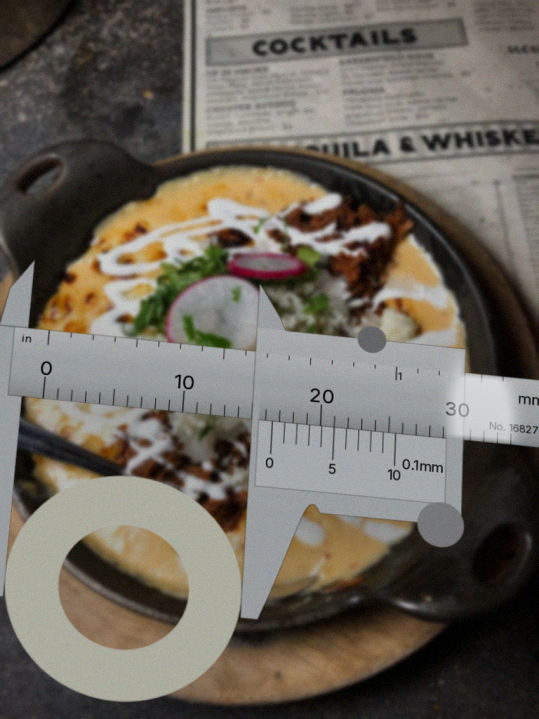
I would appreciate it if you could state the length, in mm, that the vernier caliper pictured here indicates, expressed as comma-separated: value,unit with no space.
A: 16.5,mm
